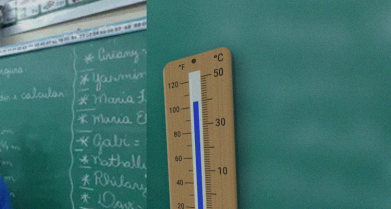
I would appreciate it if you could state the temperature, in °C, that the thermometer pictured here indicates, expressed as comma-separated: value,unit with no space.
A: 40,°C
